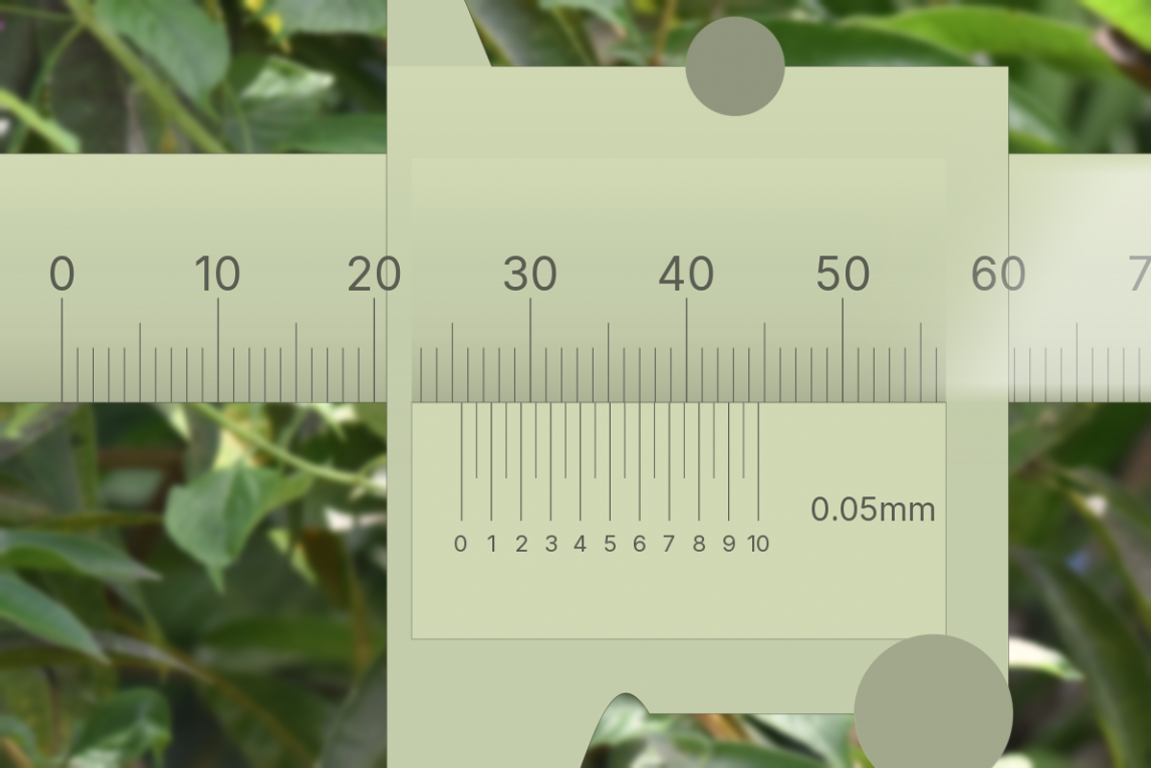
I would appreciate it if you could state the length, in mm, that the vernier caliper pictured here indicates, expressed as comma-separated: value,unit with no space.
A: 25.6,mm
